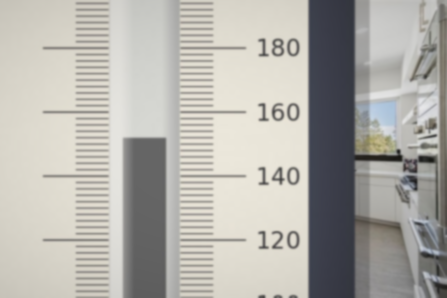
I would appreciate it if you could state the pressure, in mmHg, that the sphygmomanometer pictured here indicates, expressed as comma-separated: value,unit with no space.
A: 152,mmHg
